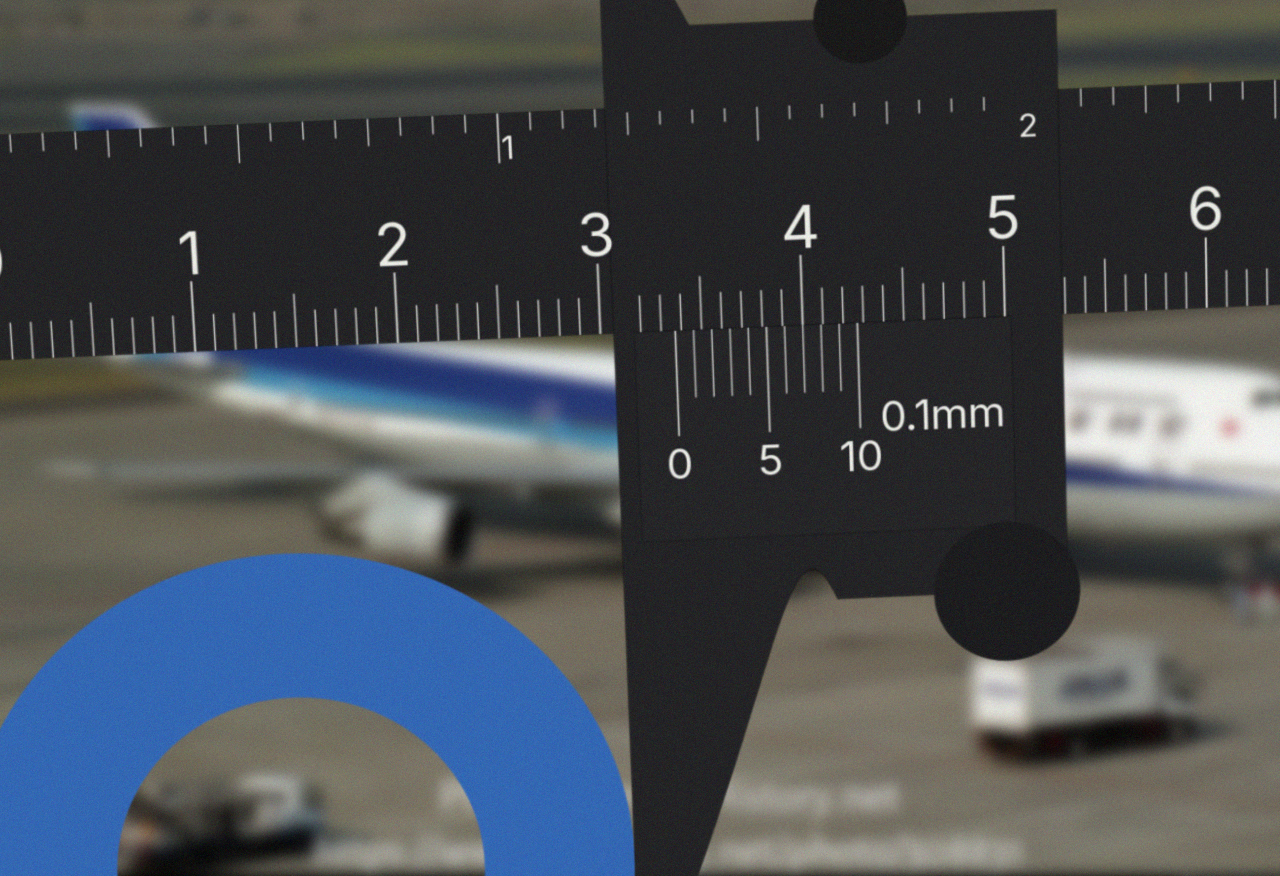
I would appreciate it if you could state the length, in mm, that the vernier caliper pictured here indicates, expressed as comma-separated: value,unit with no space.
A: 33.7,mm
